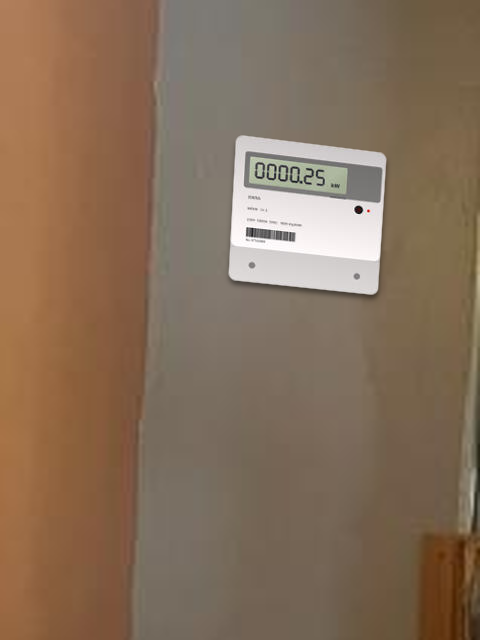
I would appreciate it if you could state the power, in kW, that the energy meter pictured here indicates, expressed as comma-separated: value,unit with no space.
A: 0.25,kW
